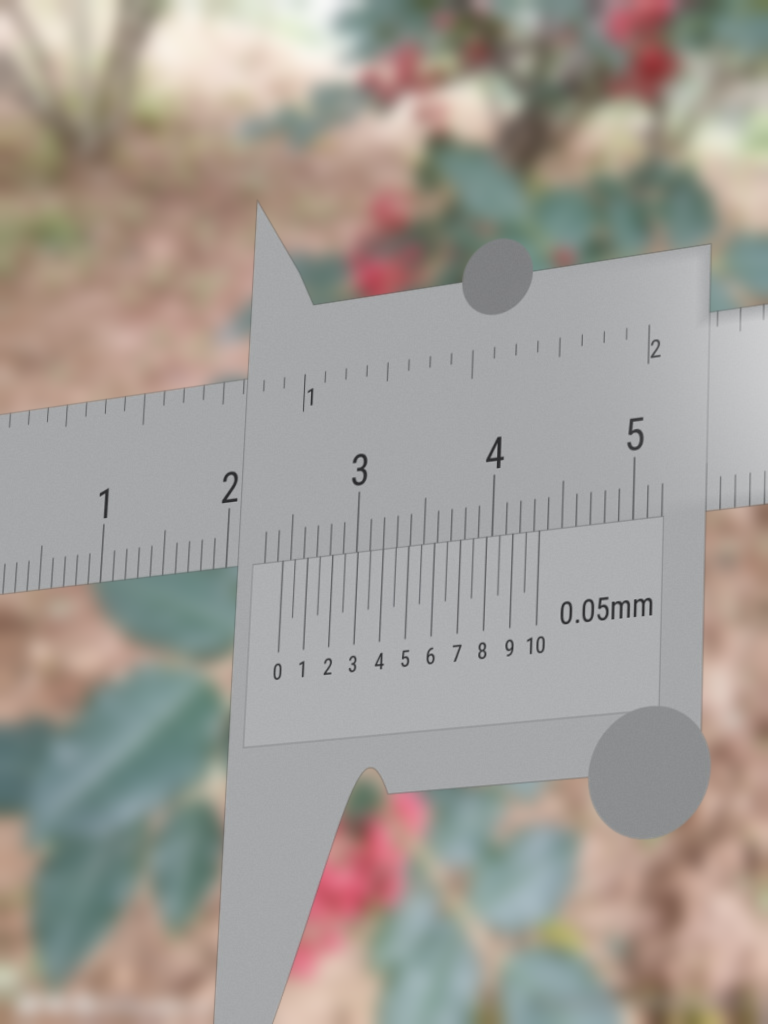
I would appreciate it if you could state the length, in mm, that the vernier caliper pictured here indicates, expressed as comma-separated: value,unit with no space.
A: 24.4,mm
